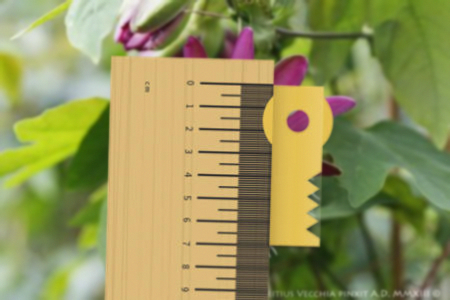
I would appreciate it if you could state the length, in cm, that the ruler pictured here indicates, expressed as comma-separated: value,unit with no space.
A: 7,cm
